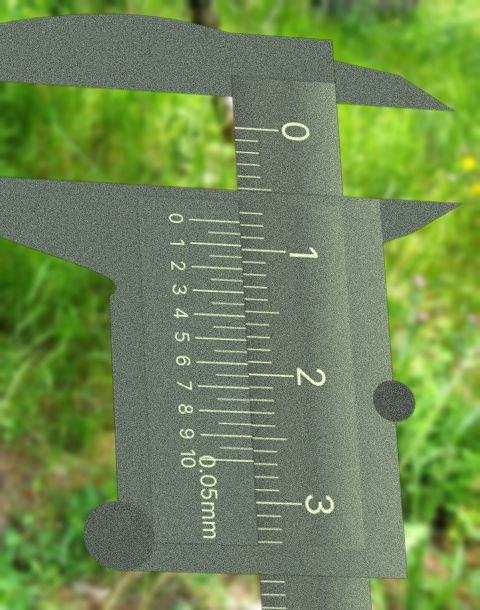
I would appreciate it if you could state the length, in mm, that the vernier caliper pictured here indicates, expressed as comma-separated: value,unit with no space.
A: 7.8,mm
